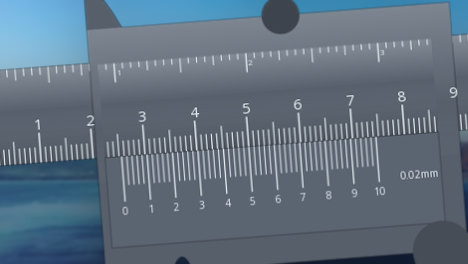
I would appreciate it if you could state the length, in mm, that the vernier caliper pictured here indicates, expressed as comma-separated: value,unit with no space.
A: 25.5,mm
